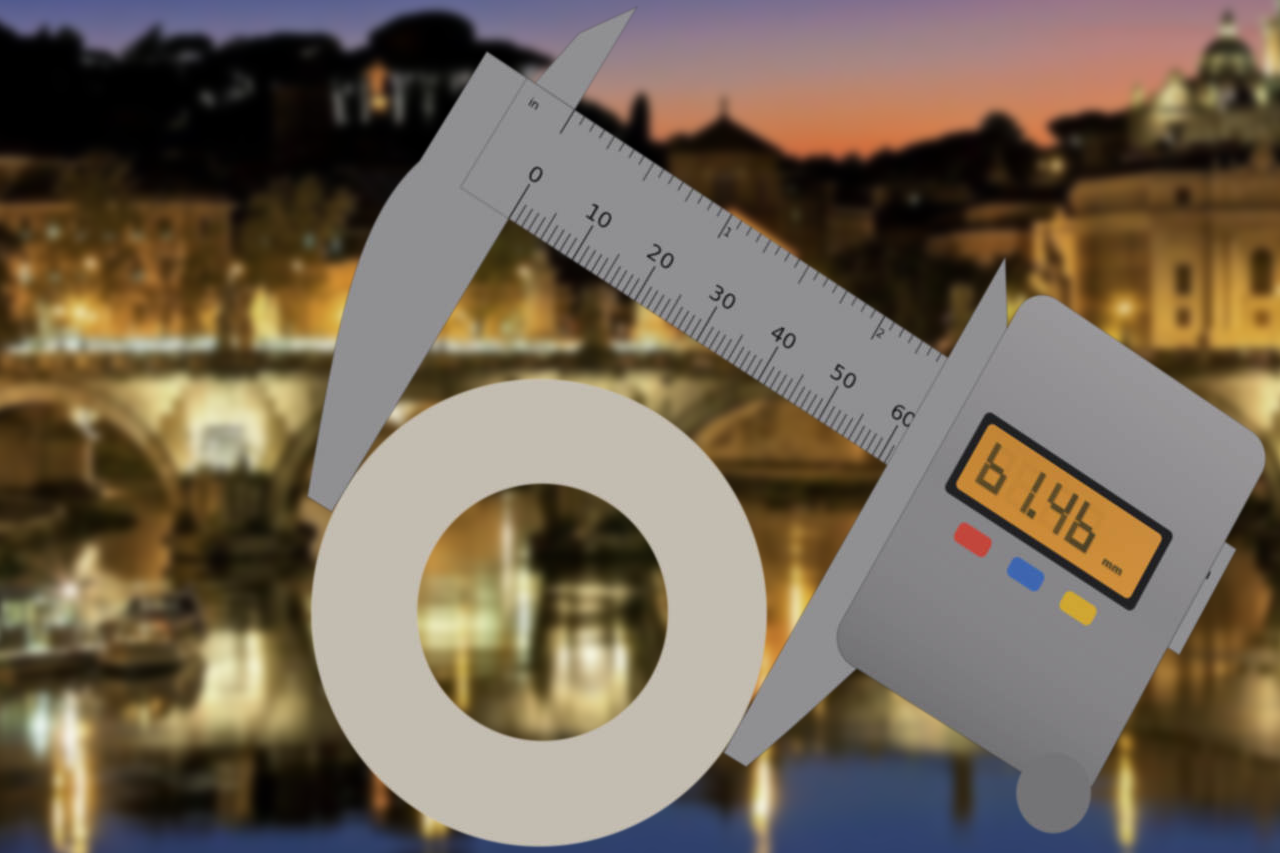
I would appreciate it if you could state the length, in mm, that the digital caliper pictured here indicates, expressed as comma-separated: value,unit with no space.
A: 61.46,mm
